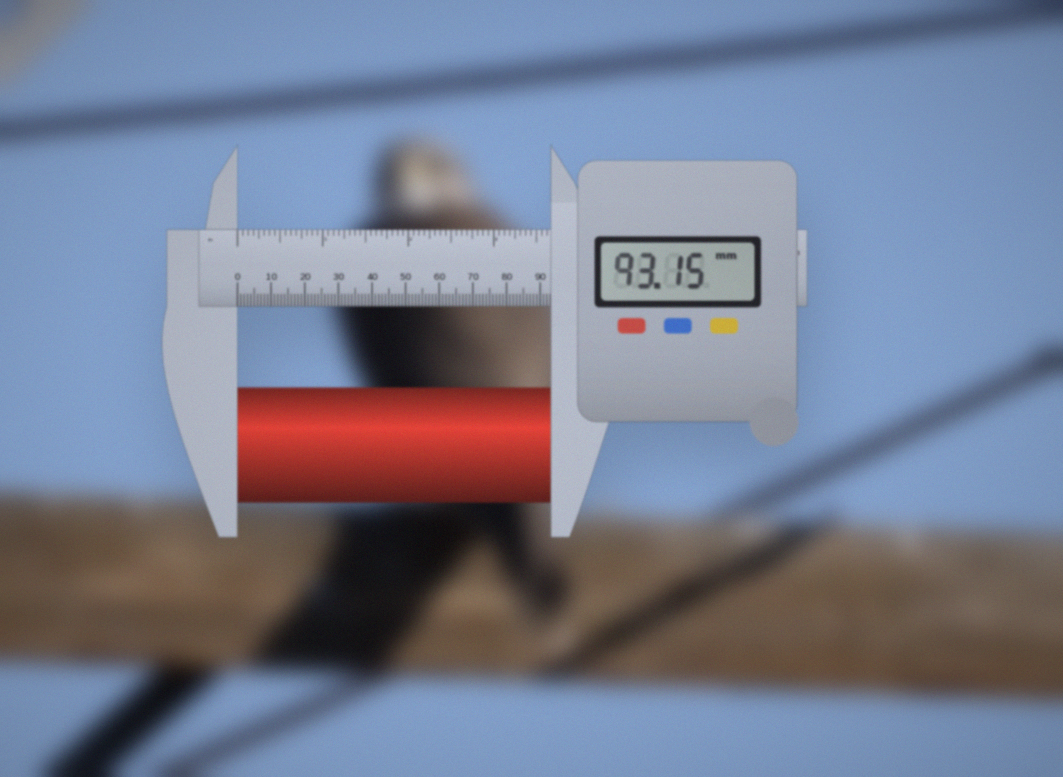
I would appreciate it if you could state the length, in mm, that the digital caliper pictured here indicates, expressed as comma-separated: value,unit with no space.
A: 93.15,mm
